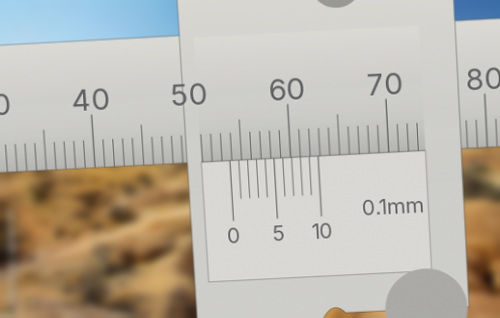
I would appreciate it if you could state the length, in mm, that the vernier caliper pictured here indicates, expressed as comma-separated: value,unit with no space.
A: 53.8,mm
